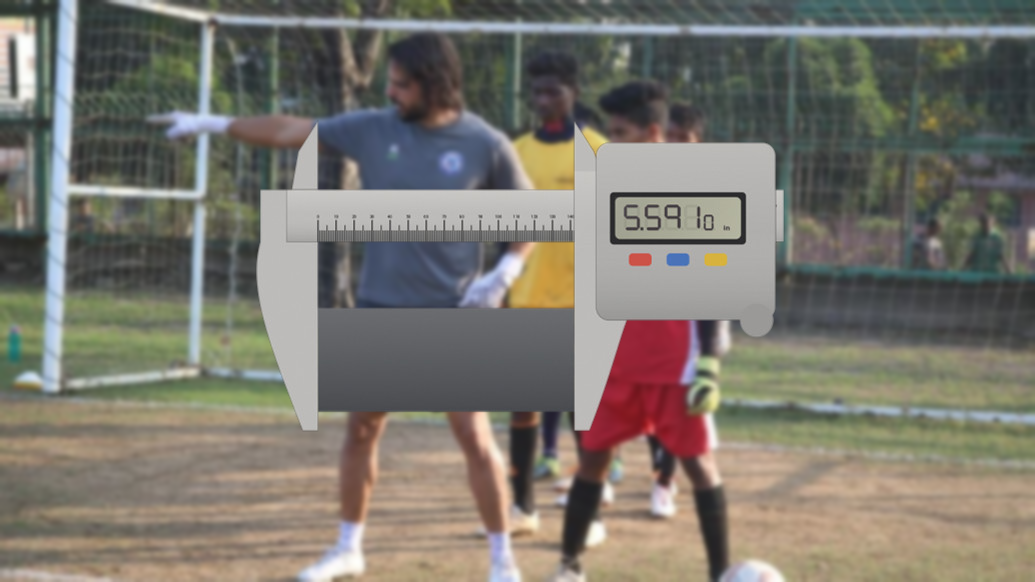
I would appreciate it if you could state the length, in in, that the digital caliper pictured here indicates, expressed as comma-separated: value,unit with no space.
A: 5.5910,in
